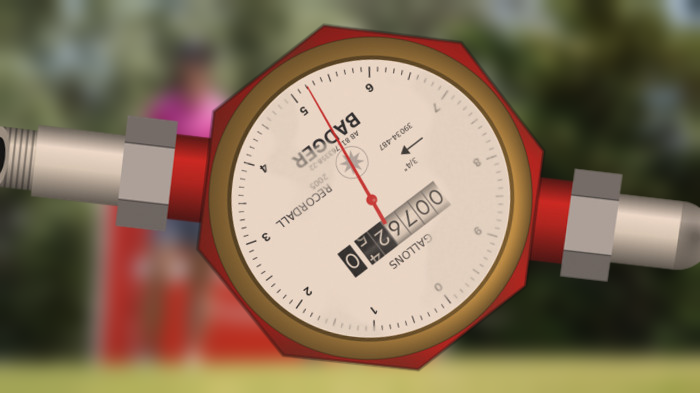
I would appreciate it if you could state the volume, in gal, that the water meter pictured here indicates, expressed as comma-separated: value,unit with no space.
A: 76245.2,gal
